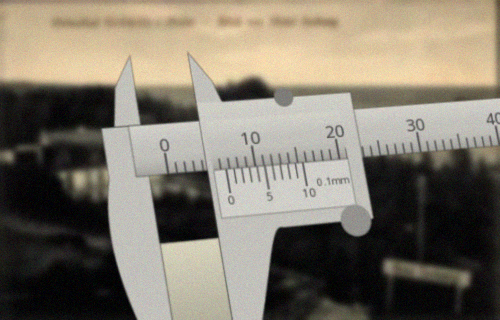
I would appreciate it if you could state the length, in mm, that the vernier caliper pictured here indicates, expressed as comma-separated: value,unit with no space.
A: 6.6,mm
